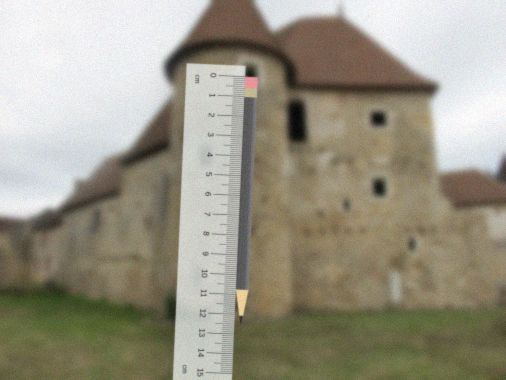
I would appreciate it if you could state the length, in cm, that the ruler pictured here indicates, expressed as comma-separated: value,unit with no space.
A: 12.5,cm
